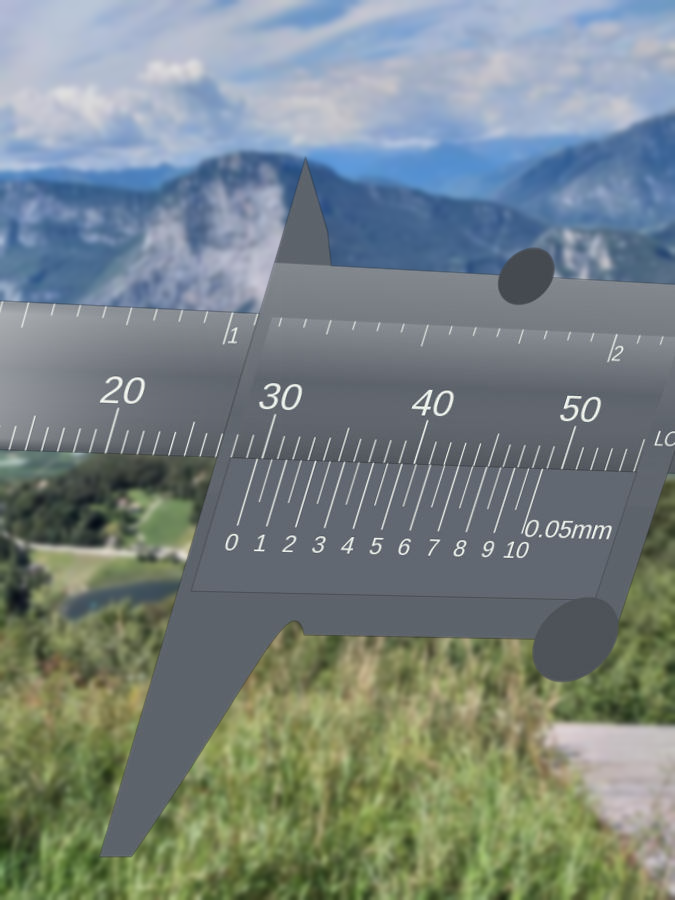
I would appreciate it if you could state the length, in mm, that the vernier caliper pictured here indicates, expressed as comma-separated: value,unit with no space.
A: 29.7,mm
